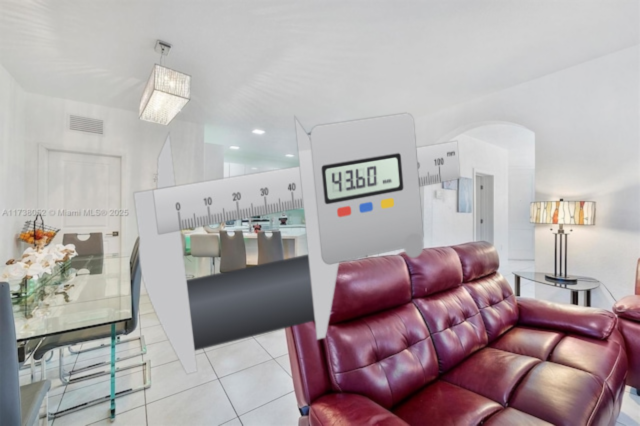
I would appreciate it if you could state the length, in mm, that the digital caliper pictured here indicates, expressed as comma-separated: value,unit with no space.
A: 43.60,mm
